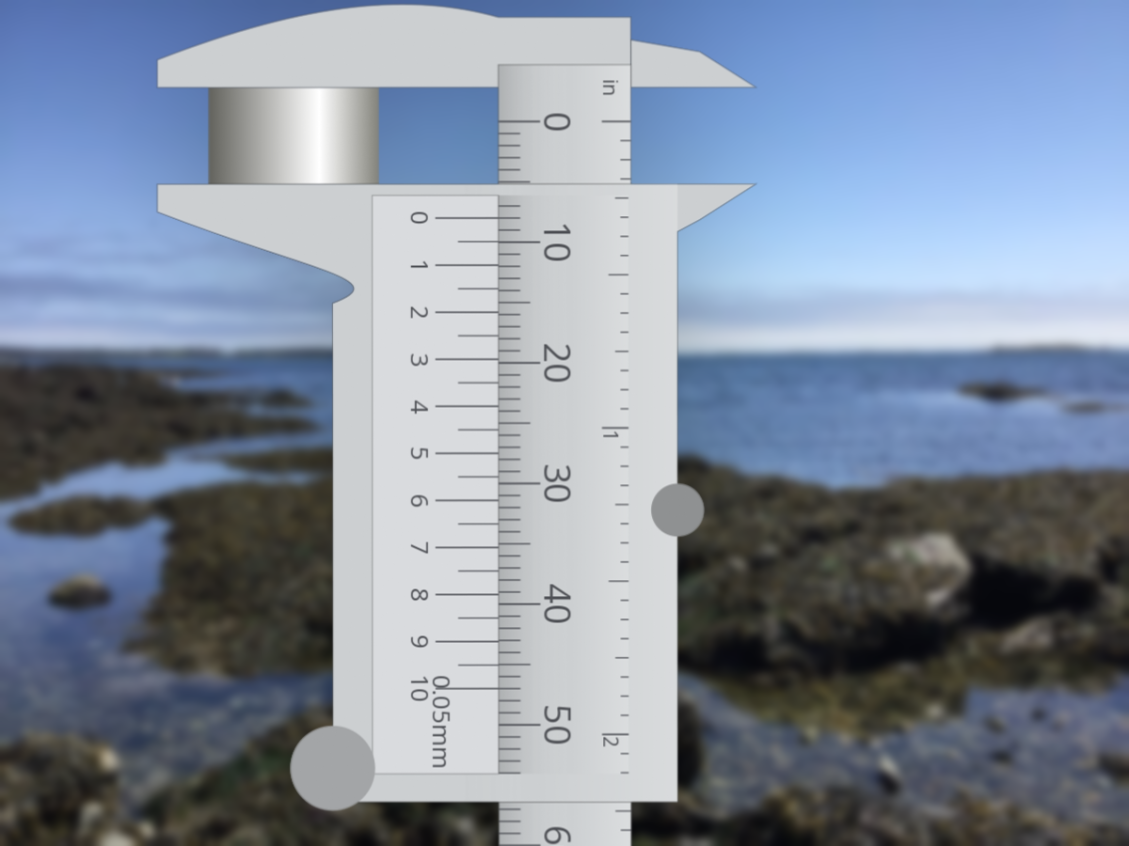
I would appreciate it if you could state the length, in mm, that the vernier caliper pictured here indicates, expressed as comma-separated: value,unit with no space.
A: 8.0,mm
